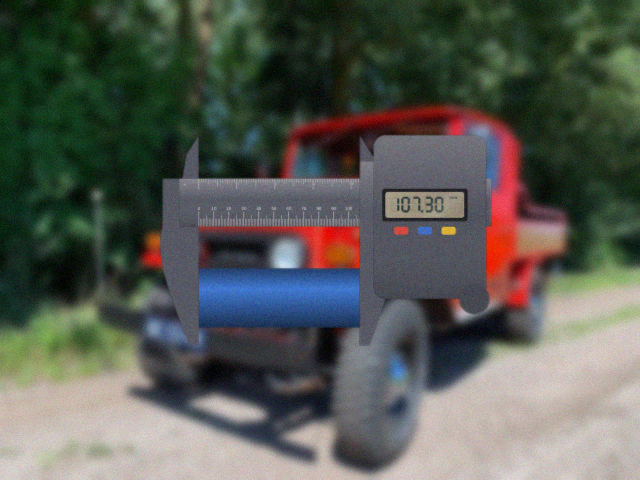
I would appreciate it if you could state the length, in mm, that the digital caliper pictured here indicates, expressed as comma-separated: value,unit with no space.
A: 107.30,mm
